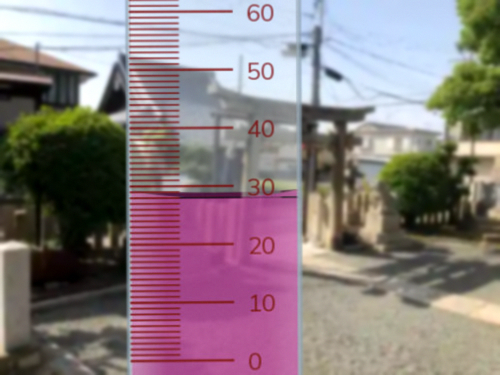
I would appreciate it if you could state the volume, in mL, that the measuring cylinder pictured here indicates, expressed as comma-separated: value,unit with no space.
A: 28,mL
